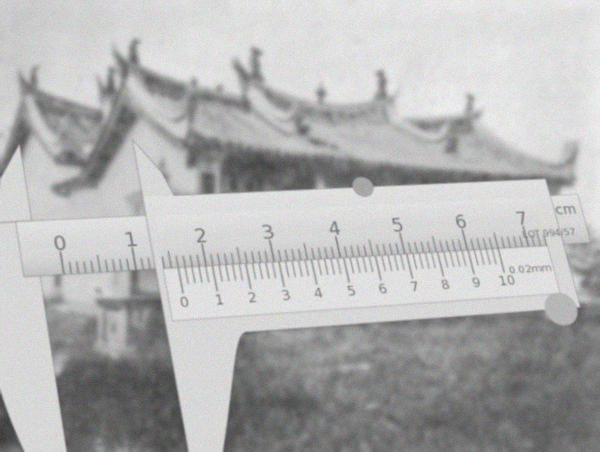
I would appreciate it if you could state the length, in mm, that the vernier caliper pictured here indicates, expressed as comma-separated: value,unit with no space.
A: 16.0,mm
